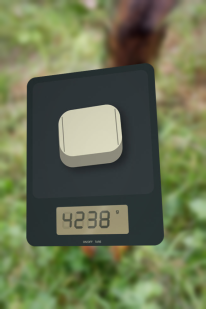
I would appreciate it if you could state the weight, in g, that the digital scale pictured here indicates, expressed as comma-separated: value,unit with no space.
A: 4238,g
